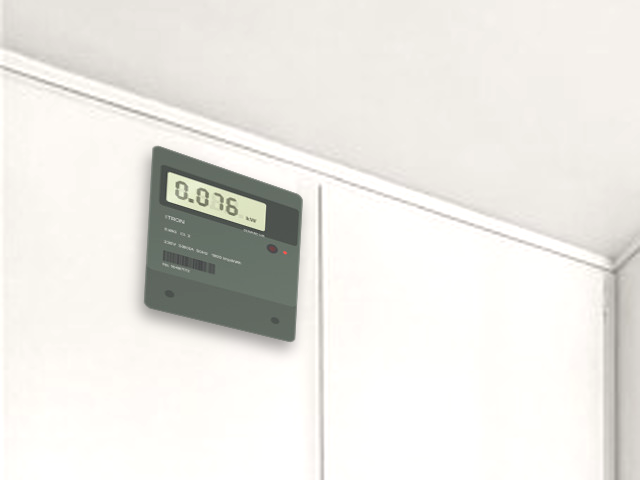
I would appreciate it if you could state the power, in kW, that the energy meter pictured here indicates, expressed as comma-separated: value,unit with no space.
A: 0.076,kW
